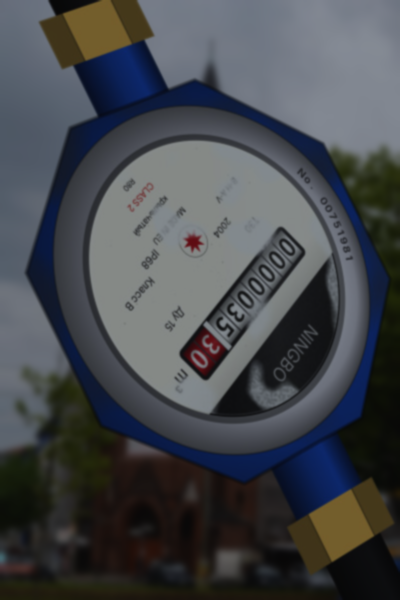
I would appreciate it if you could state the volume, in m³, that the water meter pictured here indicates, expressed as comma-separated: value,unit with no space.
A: 35.30,m³
